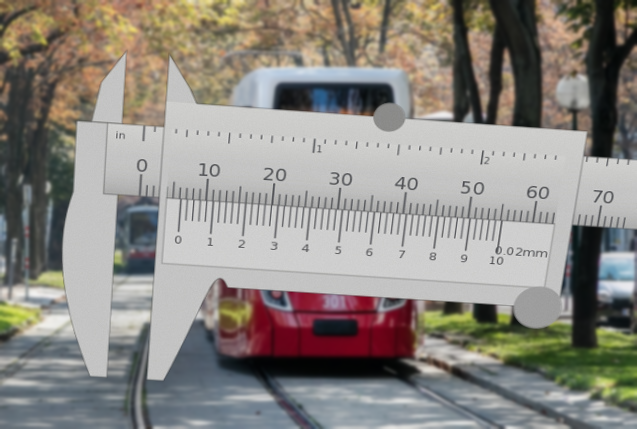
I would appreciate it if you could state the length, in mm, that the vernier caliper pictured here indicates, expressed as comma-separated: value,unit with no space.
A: 6.2,mm
